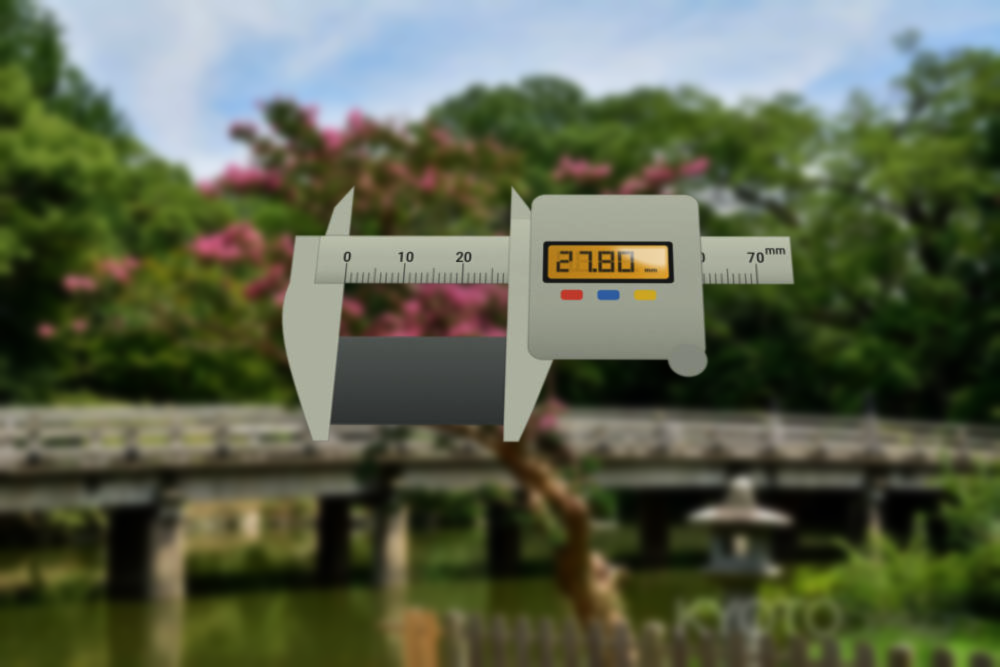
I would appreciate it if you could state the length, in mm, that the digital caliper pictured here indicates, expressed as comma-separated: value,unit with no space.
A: 27.80,mm
